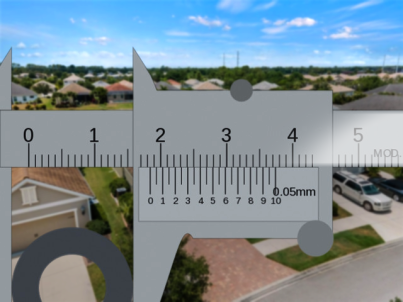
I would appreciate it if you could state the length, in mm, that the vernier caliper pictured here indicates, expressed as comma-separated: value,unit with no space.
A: 18.4,mm
